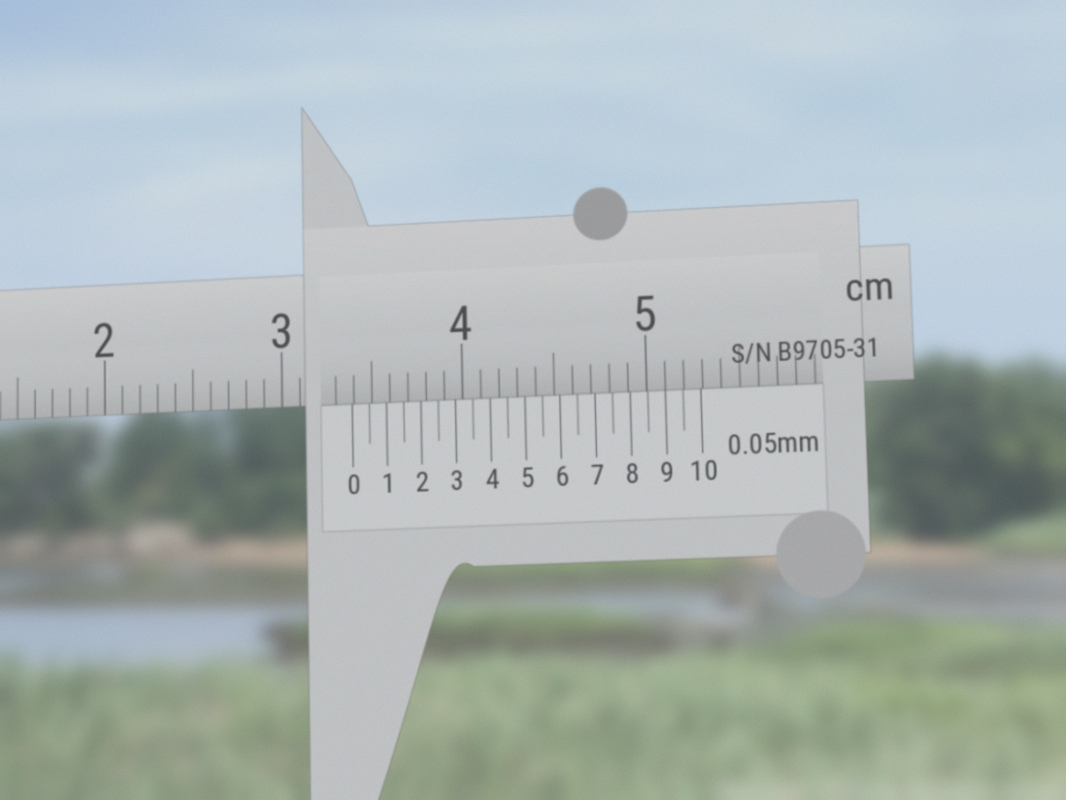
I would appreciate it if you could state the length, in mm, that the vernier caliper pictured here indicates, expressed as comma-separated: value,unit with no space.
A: 33.9,mm
